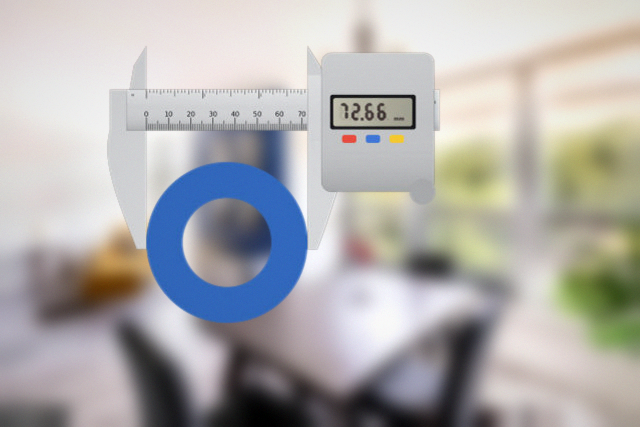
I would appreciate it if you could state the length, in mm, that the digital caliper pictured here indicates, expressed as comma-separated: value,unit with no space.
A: 72.66,mm
